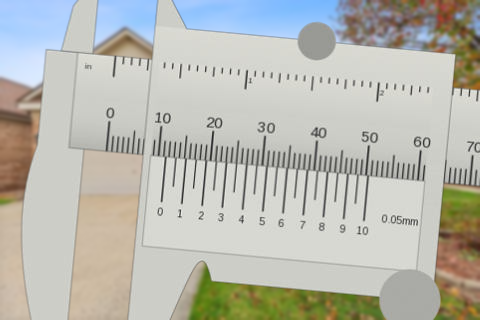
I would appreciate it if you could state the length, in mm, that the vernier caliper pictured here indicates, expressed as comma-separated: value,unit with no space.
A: 11.4,mm
